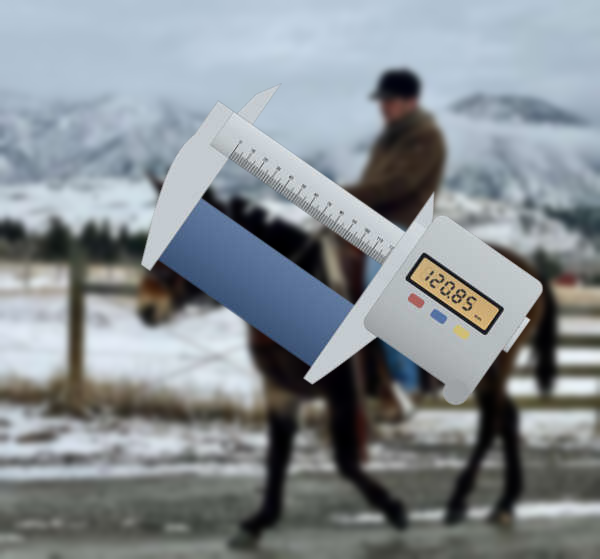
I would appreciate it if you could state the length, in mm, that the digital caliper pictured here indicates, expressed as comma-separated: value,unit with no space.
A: 120.85,mm
